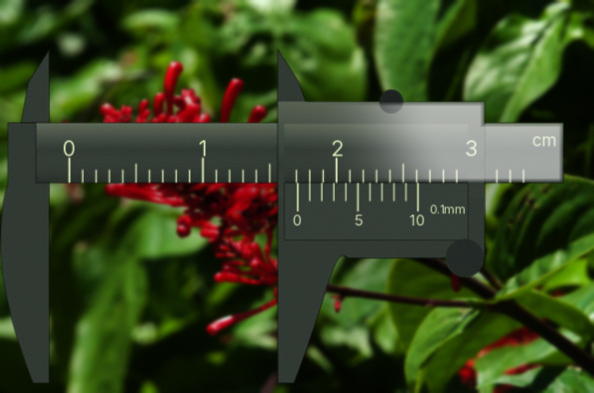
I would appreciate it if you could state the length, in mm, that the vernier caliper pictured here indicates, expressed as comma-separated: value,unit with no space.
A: 17.1,mm
